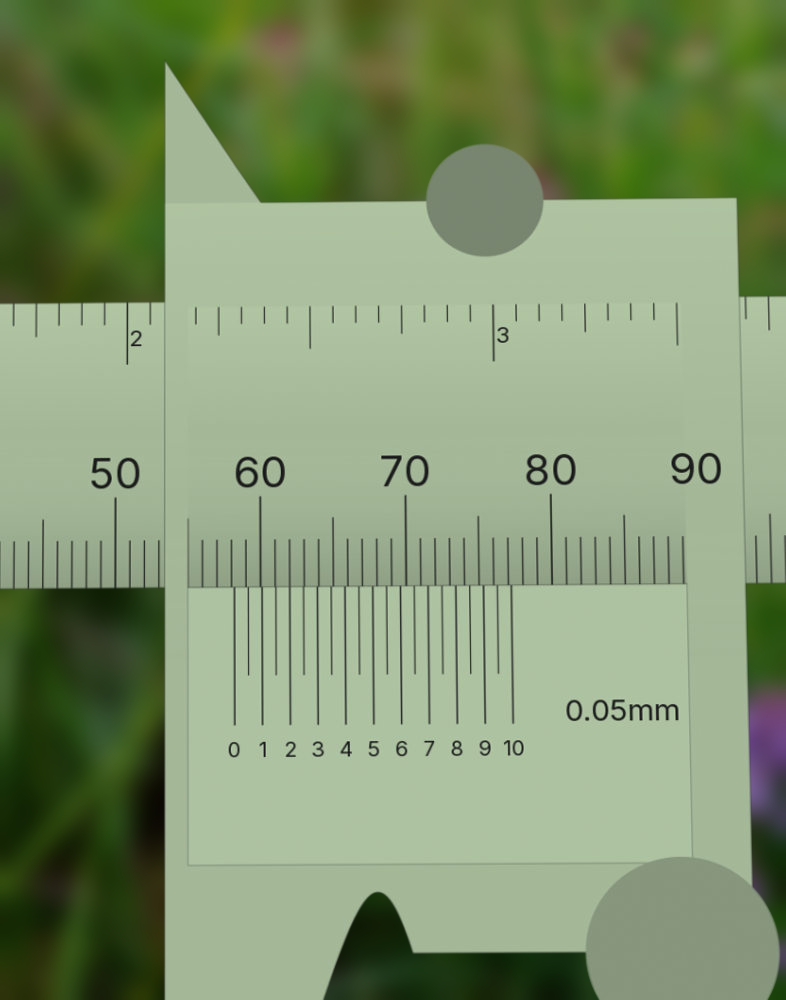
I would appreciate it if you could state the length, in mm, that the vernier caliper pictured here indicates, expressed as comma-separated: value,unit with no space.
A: 58.2,mm
